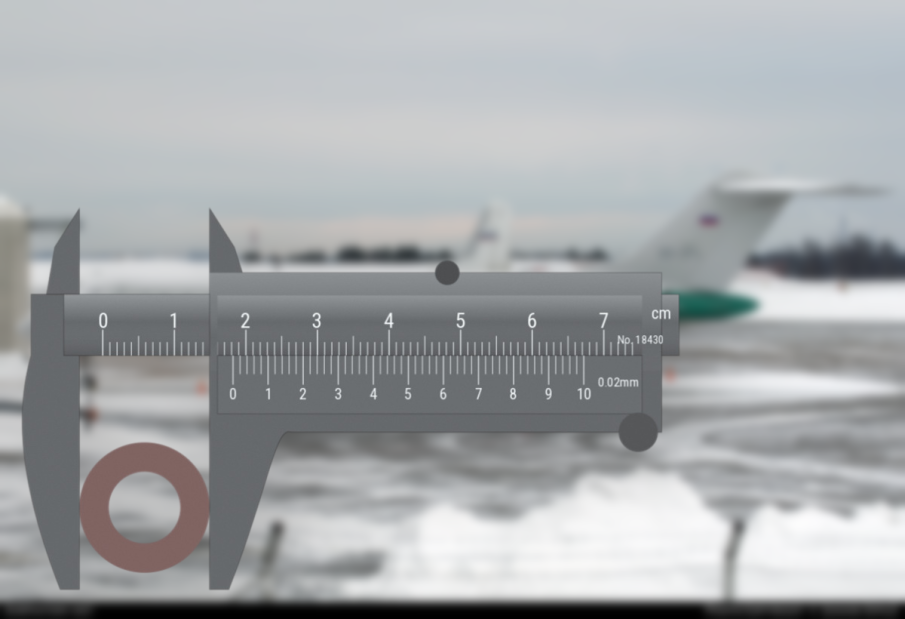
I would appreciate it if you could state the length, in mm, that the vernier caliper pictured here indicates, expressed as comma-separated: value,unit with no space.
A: 18.2,mm
